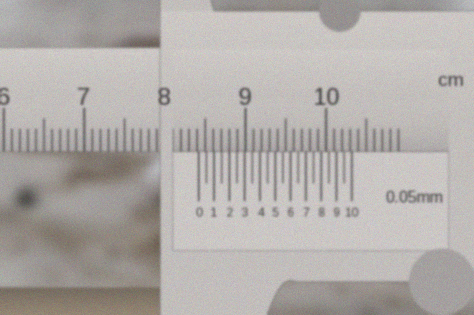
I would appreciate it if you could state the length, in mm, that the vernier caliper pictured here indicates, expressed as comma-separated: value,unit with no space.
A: 84.2,mm
